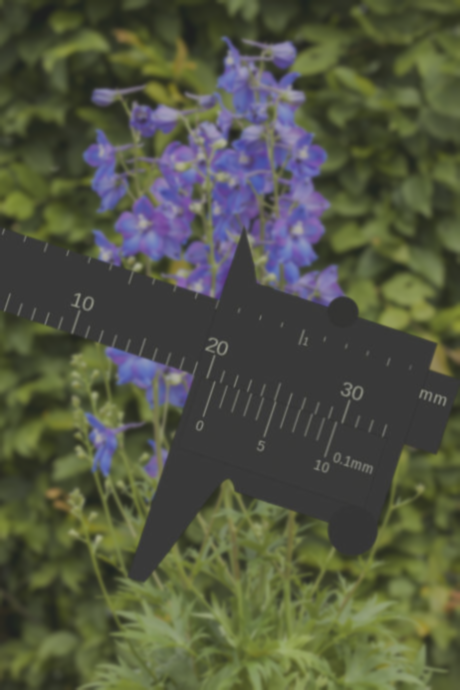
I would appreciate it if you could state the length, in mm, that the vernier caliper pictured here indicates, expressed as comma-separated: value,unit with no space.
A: 20.6,mm
